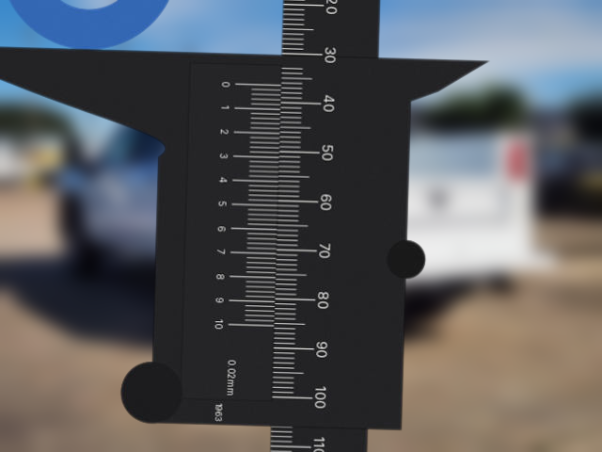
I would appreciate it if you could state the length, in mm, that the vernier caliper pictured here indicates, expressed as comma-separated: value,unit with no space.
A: 36.5,mm
